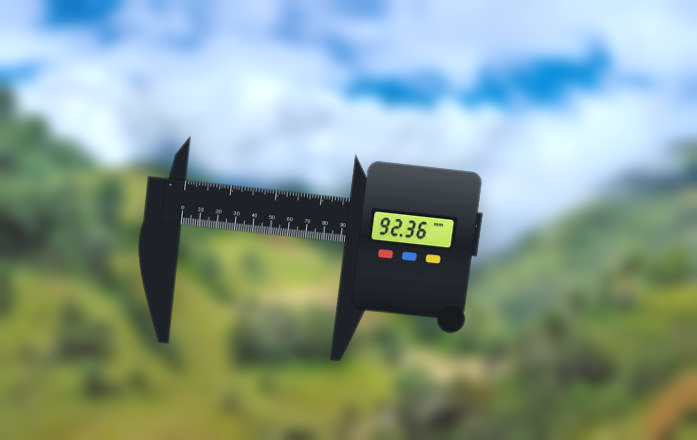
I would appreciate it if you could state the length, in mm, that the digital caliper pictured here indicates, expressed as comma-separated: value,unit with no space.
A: 92.36,mm
